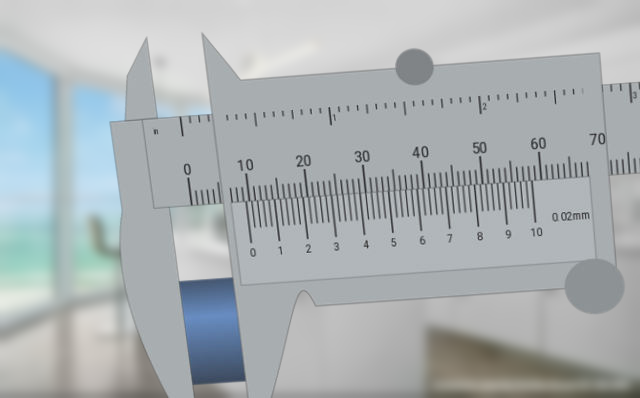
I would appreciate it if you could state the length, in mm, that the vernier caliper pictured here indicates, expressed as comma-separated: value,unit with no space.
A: 9.4,mm
